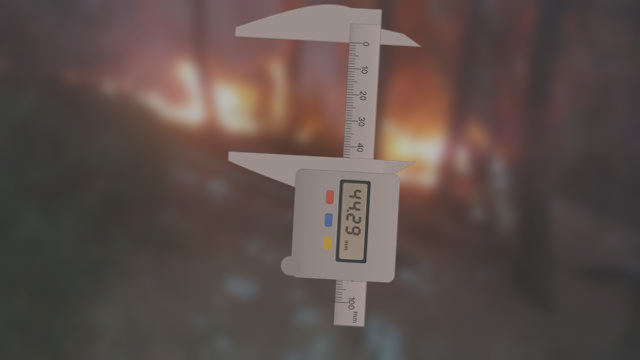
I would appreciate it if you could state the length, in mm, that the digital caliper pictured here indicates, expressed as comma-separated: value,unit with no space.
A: 44.29,mm
